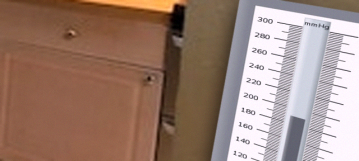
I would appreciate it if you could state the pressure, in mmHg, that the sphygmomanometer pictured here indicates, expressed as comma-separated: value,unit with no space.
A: 190,mmHg
